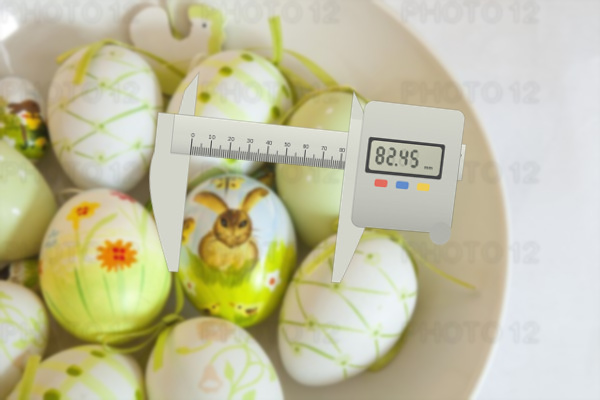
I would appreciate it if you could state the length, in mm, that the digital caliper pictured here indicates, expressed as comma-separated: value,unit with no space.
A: 82.45,mm
